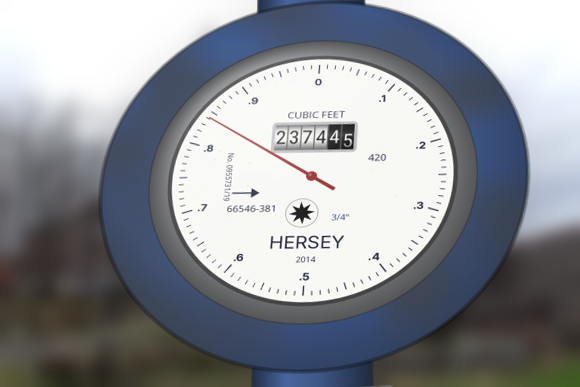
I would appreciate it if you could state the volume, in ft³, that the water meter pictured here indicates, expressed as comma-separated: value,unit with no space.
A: 237444.84,ft³
